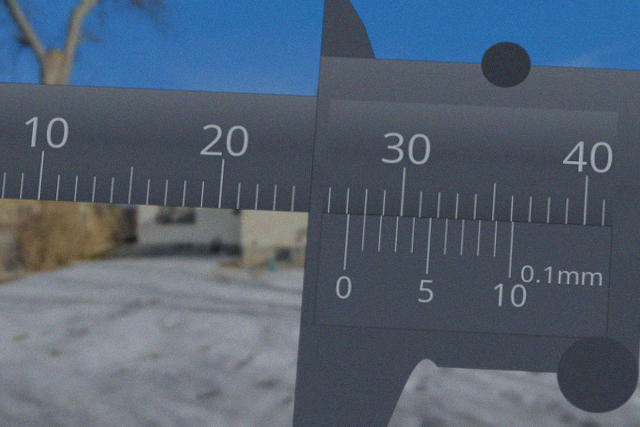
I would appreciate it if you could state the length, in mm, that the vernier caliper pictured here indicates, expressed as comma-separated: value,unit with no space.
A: 27.1,mm
